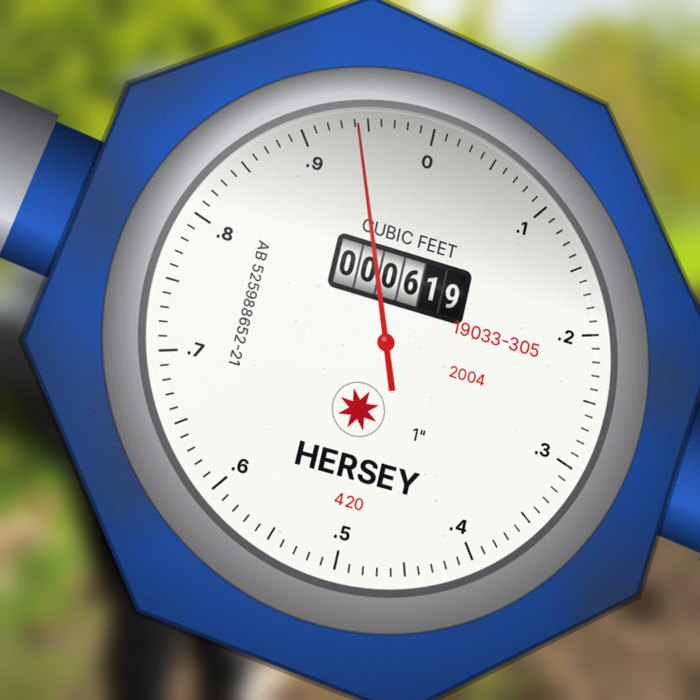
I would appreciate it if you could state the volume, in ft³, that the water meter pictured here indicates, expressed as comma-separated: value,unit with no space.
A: 618.94,ft³
